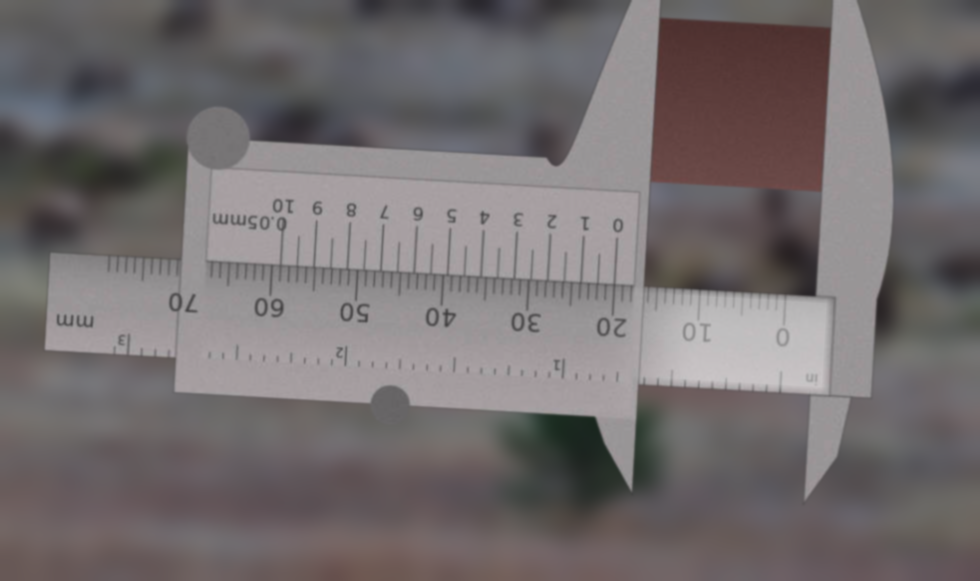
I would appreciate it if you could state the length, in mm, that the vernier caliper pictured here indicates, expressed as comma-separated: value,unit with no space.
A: 20.0,mm
